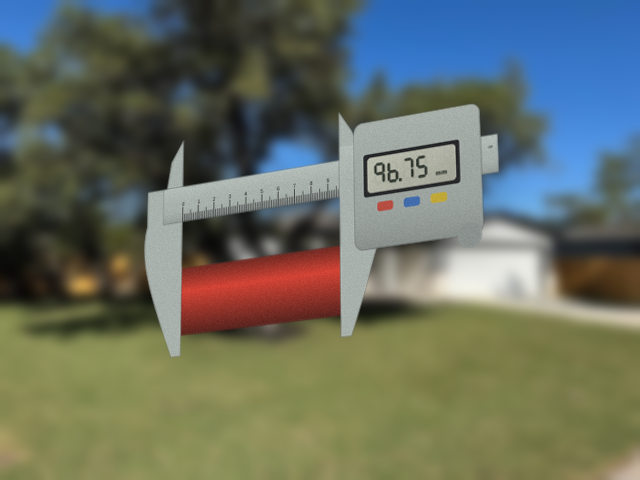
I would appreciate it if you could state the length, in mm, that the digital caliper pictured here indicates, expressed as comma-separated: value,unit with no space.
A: 96.75,mm
